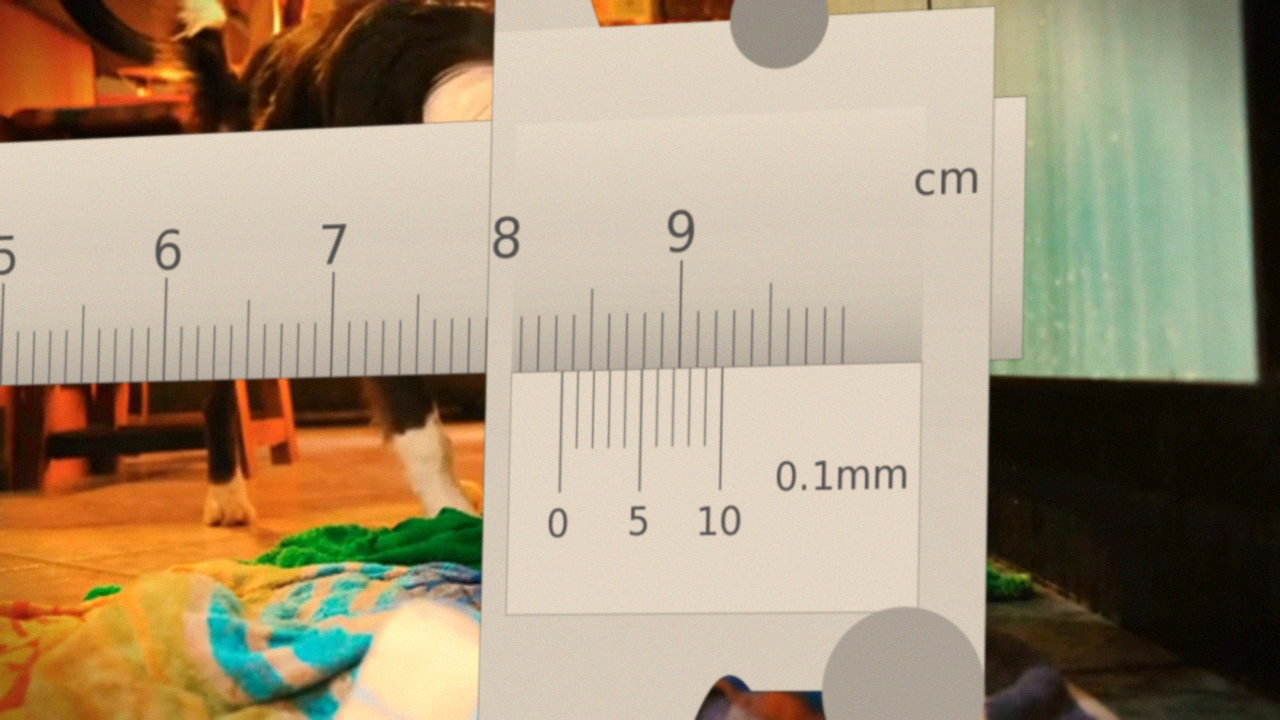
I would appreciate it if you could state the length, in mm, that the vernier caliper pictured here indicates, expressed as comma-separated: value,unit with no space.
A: 83.4,mm
